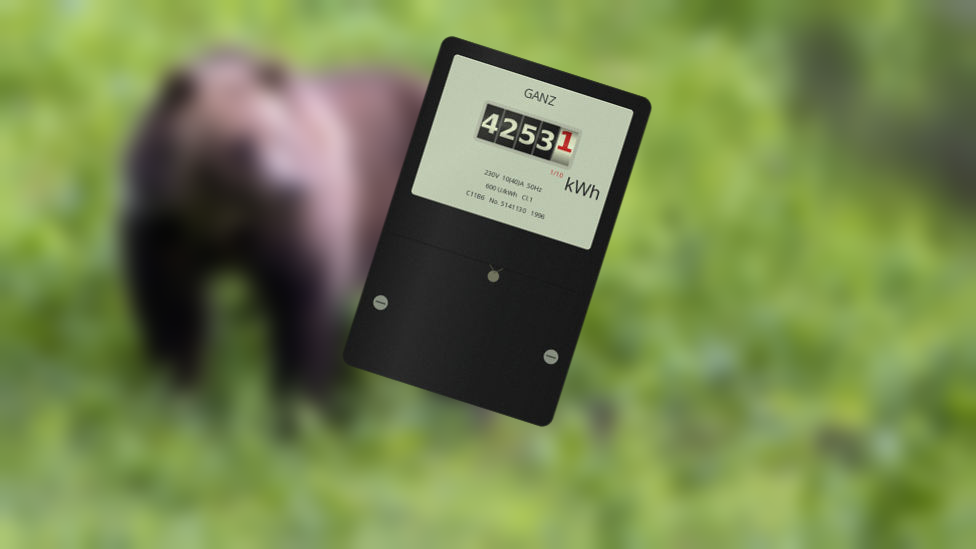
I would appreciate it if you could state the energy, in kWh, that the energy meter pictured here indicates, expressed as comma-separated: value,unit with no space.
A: 4253.1,kWh
